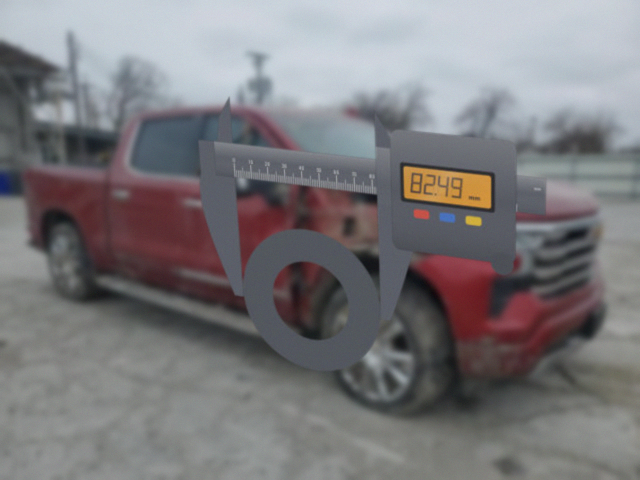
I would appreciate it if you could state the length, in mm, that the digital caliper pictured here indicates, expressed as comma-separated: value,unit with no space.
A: 82.49,mm
